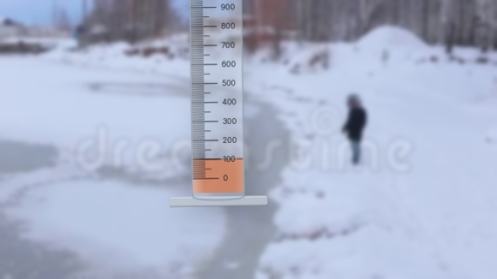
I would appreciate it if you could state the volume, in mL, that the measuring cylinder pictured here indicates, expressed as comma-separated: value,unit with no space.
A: 100,mL
